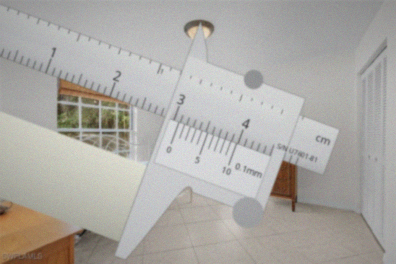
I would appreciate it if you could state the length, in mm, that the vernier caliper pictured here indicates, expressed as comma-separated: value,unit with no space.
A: 30.8,mm
